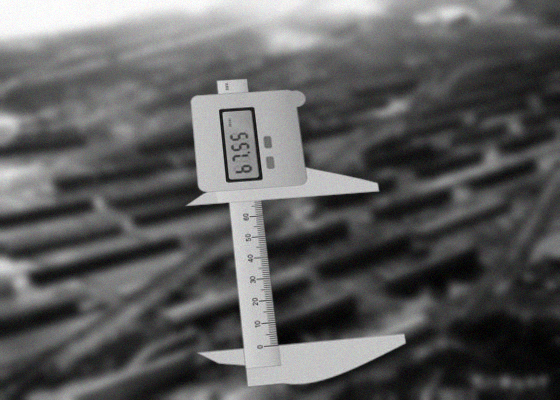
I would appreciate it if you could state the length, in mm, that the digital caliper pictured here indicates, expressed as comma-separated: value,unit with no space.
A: 67.55,mm
